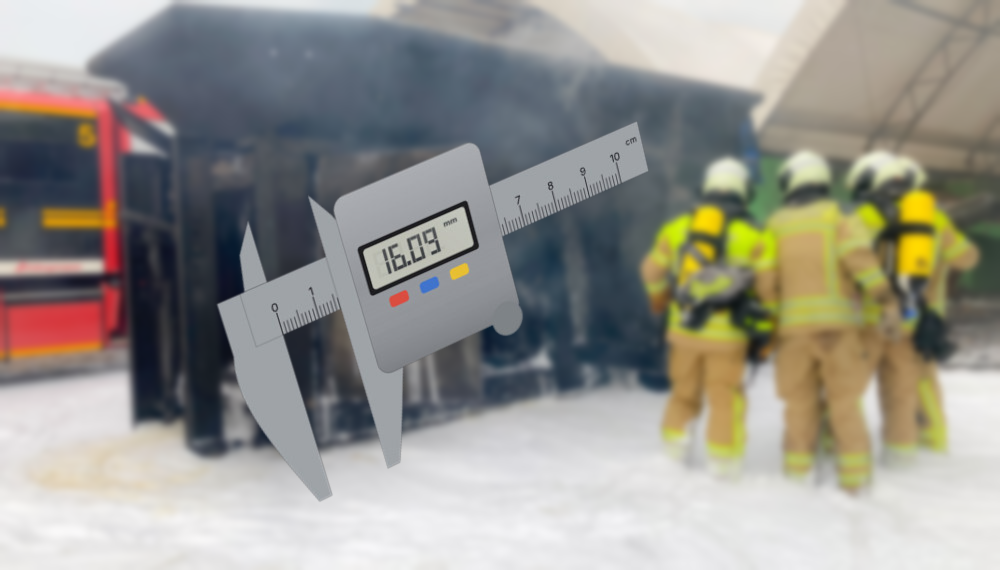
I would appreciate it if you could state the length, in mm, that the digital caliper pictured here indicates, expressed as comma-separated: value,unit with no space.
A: 16.09,mm
